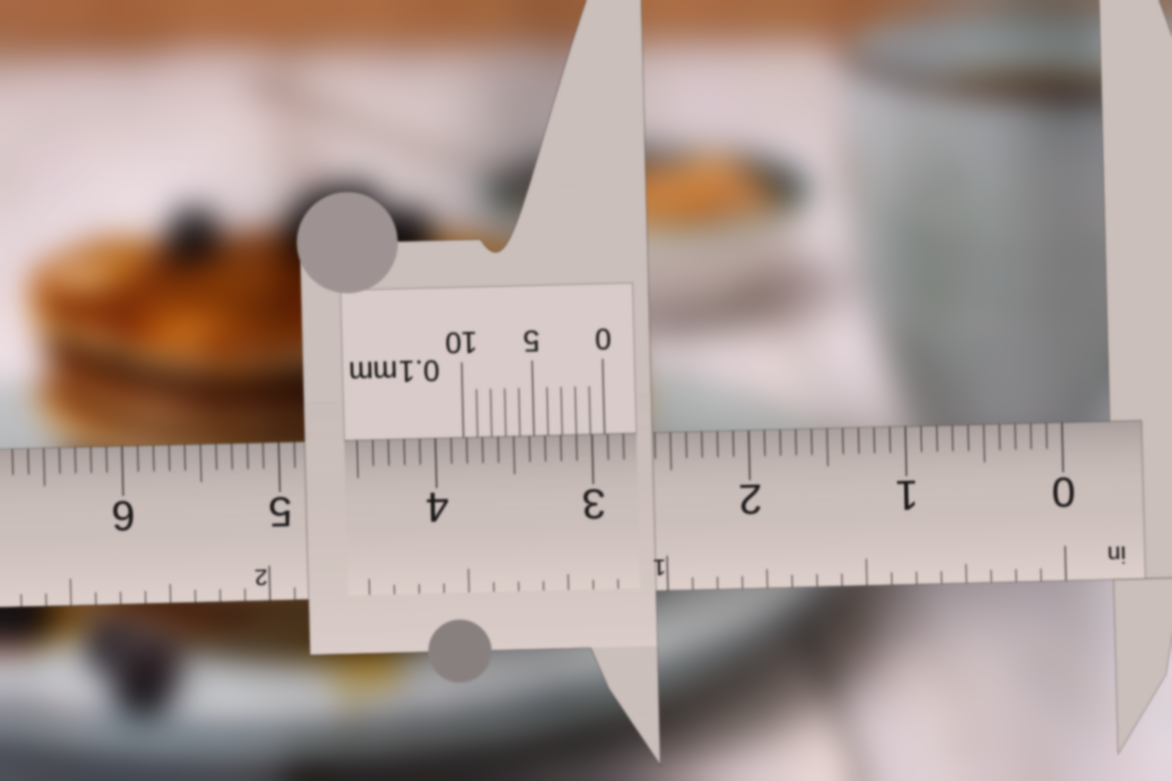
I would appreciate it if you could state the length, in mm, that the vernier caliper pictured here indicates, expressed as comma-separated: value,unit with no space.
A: 29.2,mm
